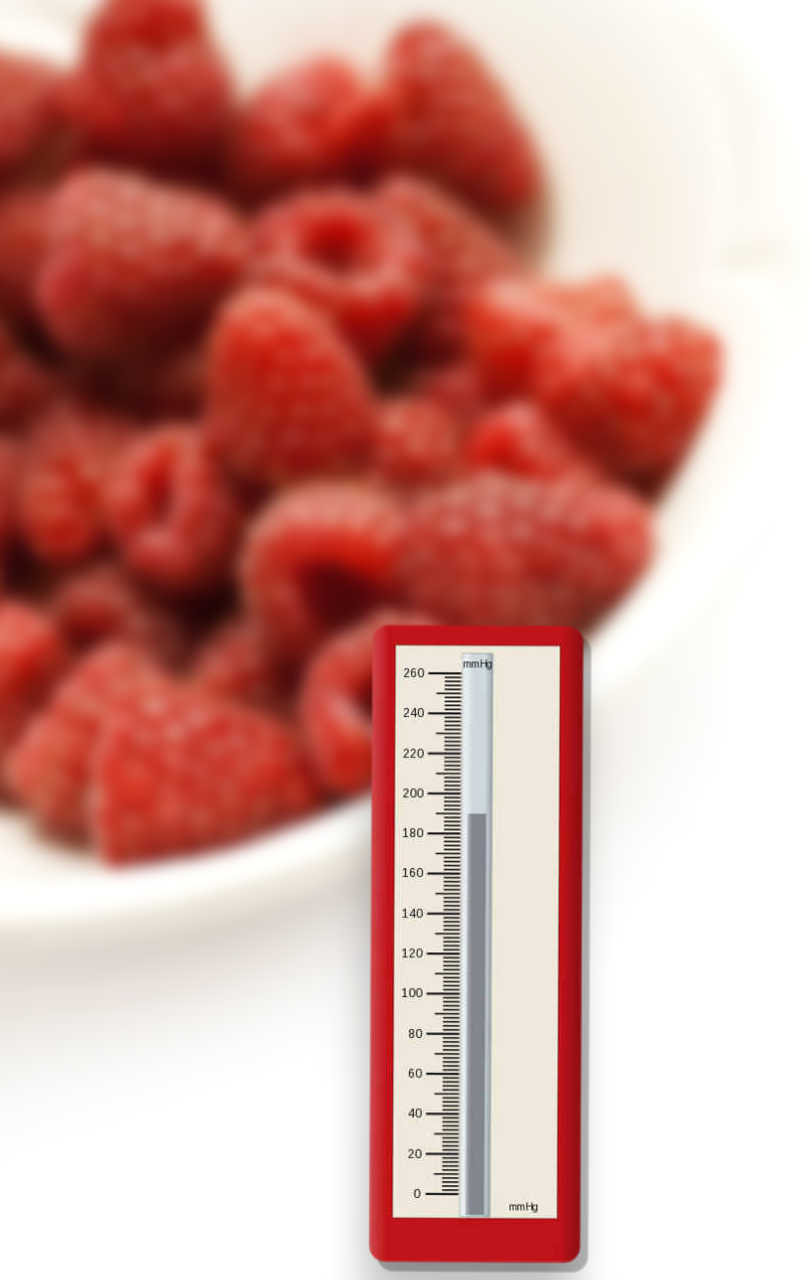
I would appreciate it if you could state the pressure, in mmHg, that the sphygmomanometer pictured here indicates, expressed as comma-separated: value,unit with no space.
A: 190,mmHg
